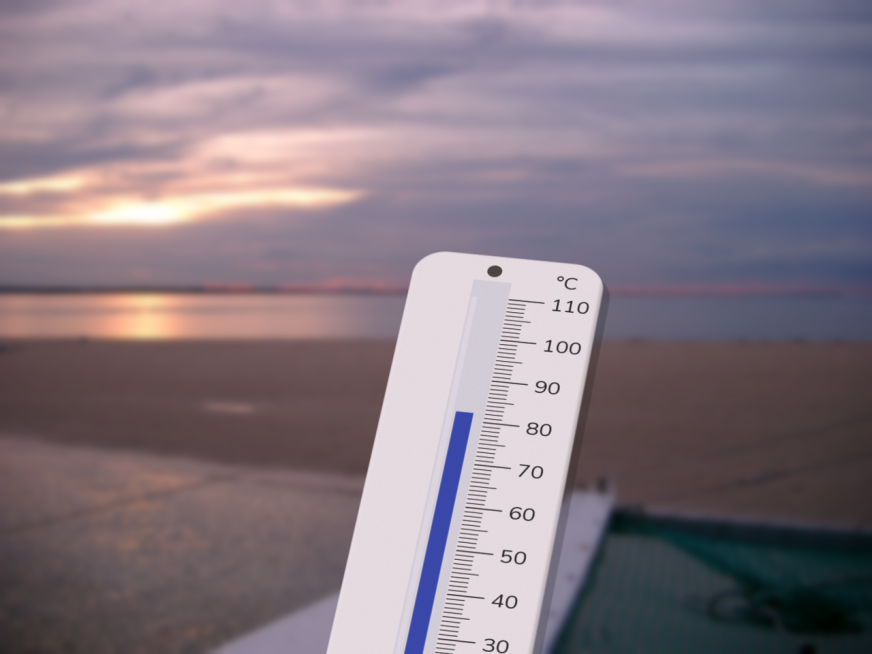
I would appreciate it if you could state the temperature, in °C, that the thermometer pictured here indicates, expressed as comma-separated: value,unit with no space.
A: 82,°C
